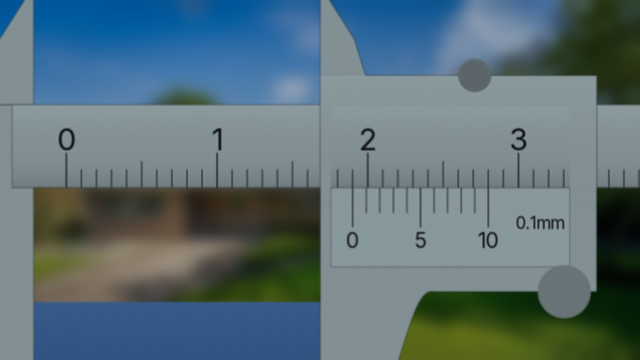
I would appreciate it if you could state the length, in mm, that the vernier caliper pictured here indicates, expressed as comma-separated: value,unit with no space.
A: 19.0,mm
